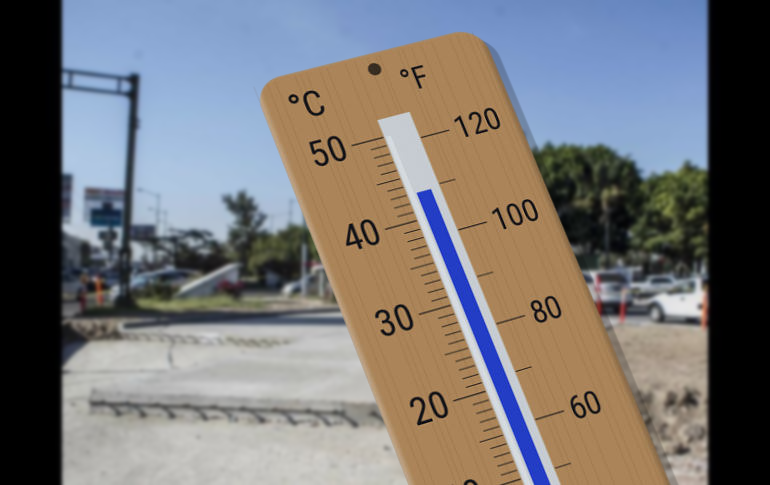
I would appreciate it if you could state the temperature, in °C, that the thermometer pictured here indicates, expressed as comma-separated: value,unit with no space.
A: 43,°C
